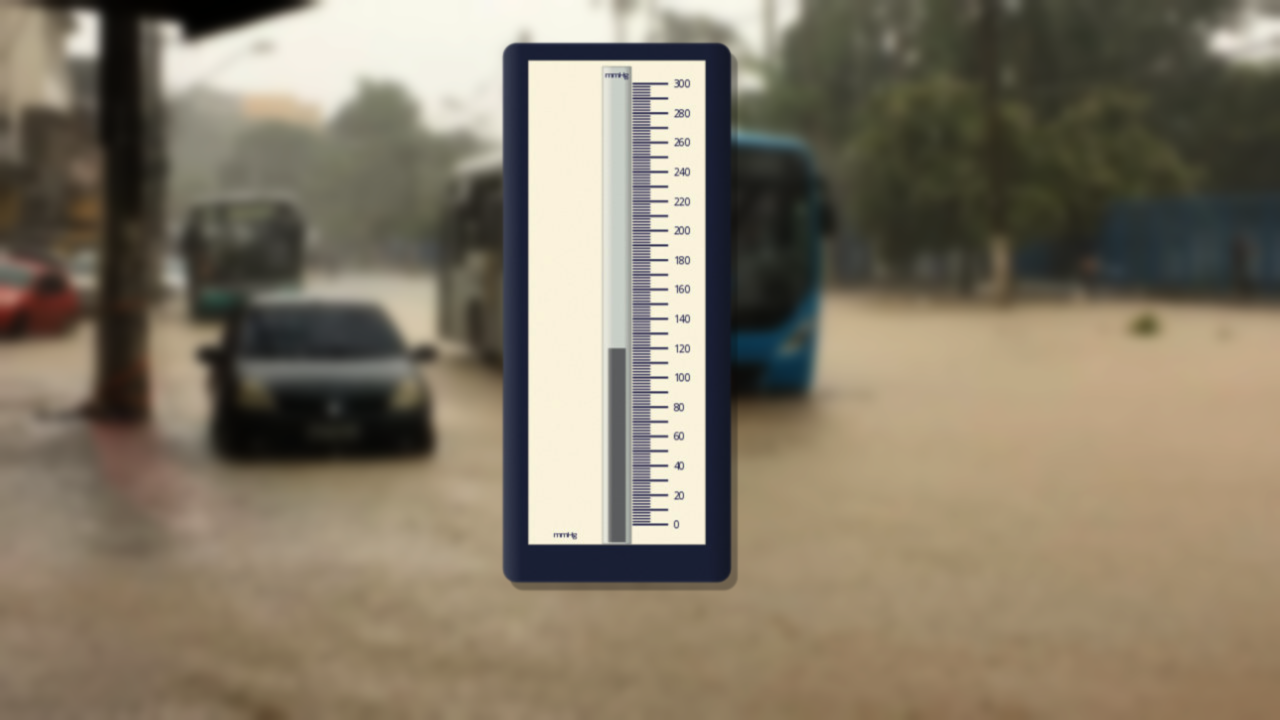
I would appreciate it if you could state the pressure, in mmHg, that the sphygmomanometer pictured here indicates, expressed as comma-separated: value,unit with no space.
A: 120,mmHg
